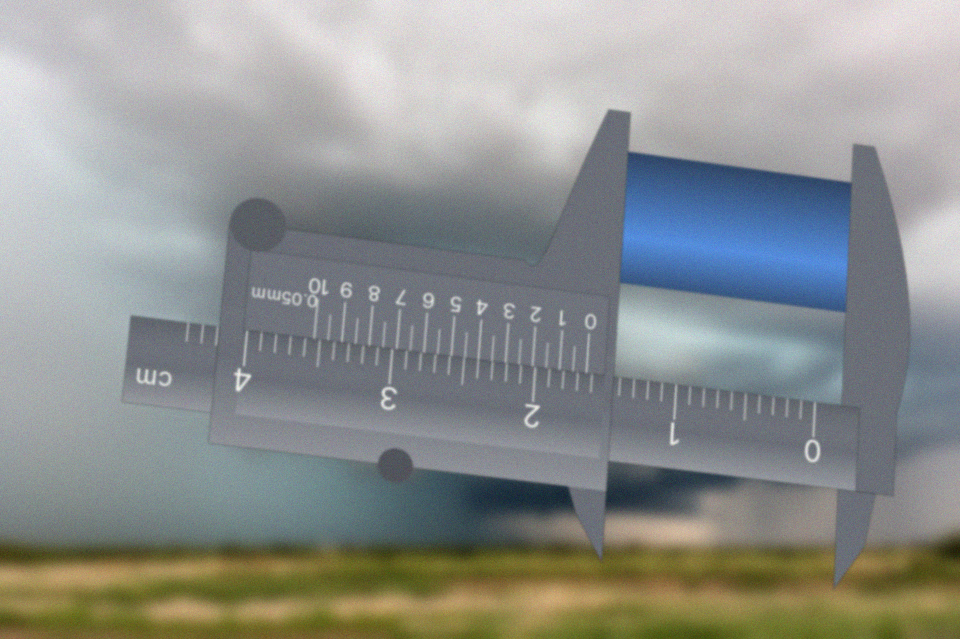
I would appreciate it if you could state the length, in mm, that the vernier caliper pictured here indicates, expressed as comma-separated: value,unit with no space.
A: 16.4,mm
